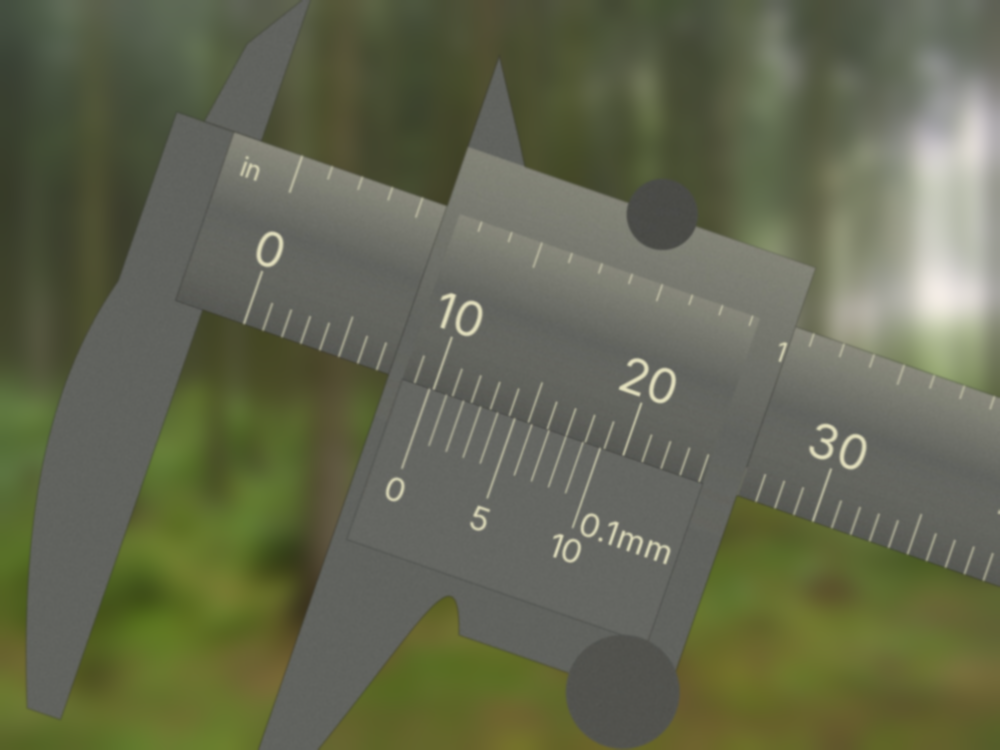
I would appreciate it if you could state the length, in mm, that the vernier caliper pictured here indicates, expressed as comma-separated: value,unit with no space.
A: 9.8,mm
